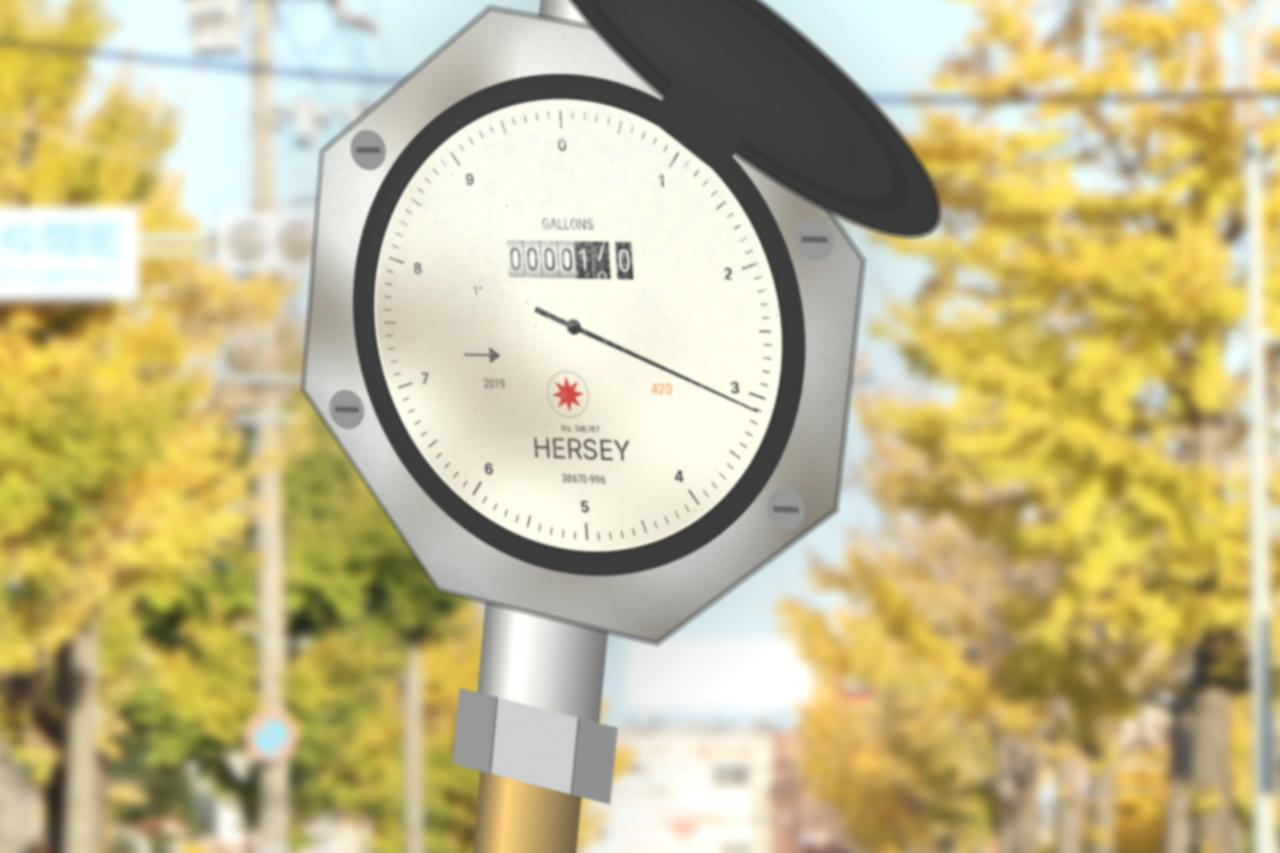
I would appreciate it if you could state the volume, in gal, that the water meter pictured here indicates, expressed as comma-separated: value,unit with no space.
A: 173.1,gal
